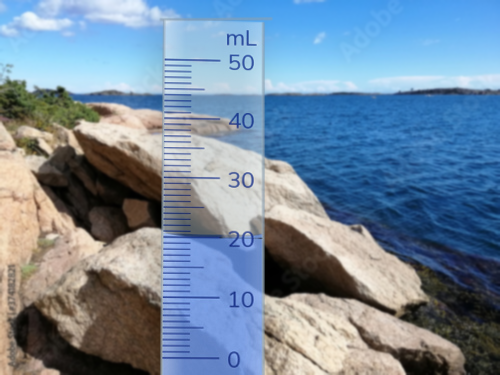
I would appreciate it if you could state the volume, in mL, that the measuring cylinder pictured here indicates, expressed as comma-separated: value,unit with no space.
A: 20,mL
